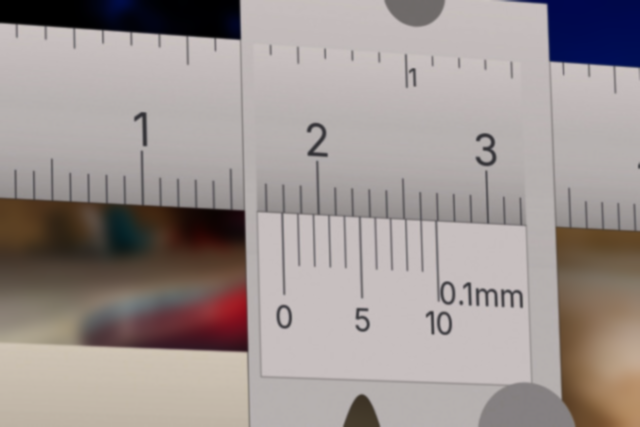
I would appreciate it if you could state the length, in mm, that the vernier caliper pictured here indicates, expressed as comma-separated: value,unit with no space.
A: 17.9,mm
